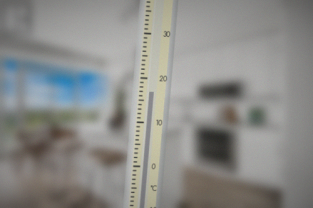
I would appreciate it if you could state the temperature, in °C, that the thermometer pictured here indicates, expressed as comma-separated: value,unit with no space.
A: 17,°C
